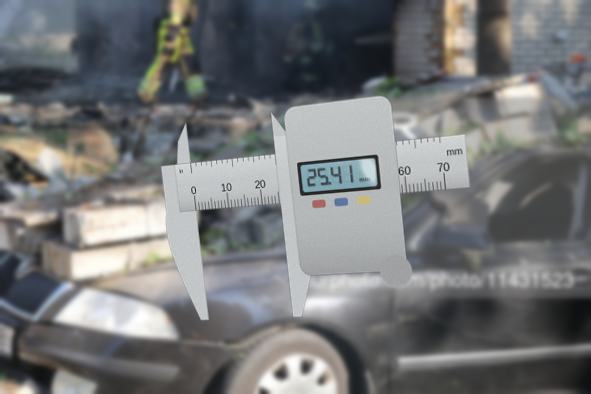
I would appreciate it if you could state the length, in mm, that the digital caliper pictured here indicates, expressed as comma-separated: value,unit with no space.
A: 25.41,mm
